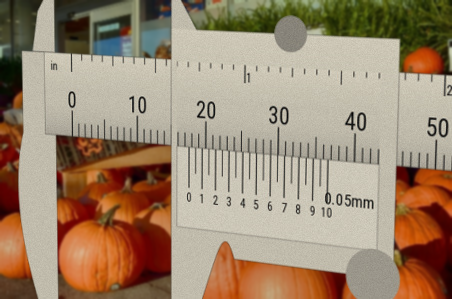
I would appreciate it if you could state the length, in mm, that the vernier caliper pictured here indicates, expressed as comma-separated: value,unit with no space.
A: 17.6,mm
